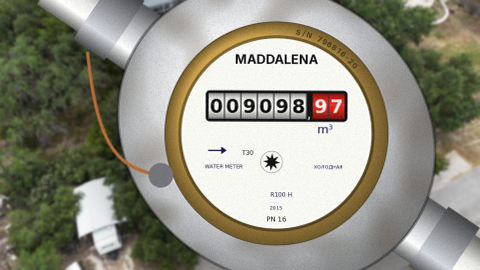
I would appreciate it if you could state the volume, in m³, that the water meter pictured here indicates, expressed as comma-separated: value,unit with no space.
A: 9098.97,m³
